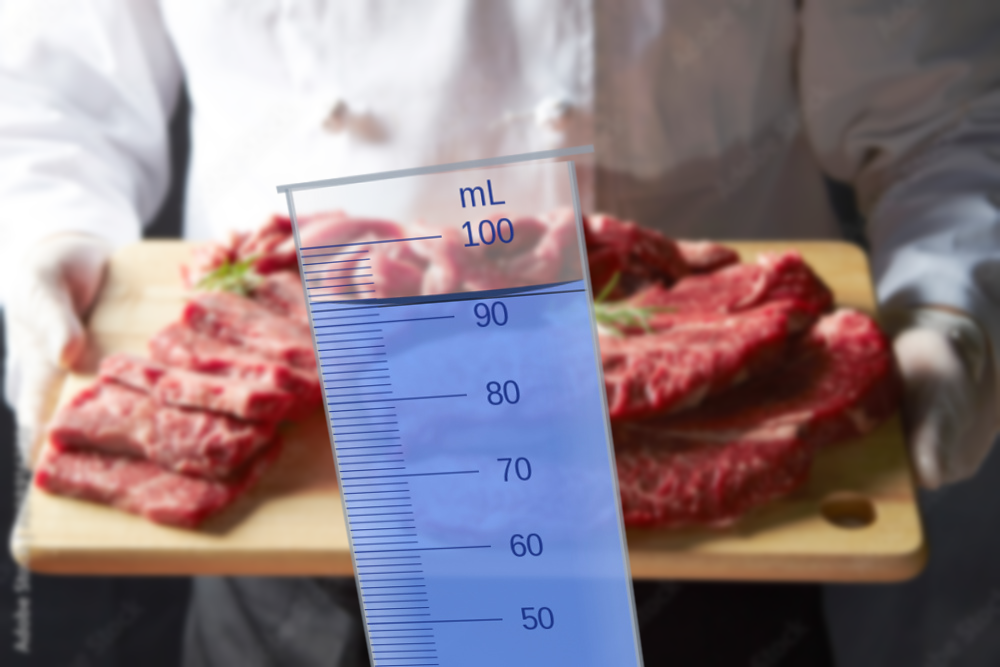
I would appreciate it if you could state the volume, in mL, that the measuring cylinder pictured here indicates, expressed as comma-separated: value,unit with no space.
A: 92,mL
